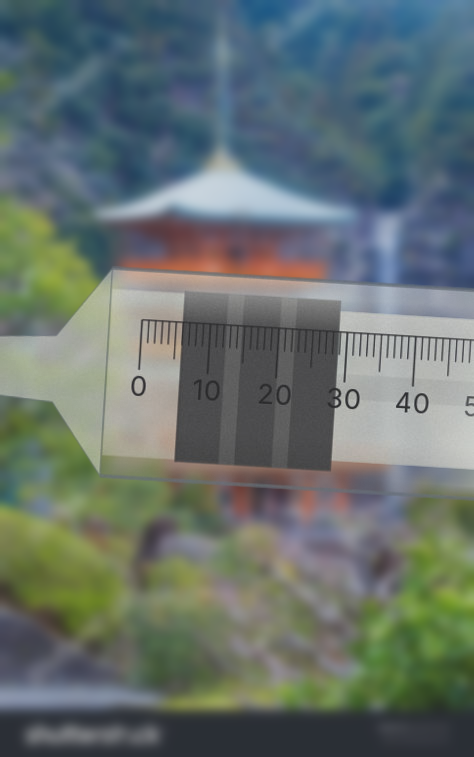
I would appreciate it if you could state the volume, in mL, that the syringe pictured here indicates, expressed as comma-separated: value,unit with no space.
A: 6,mL
